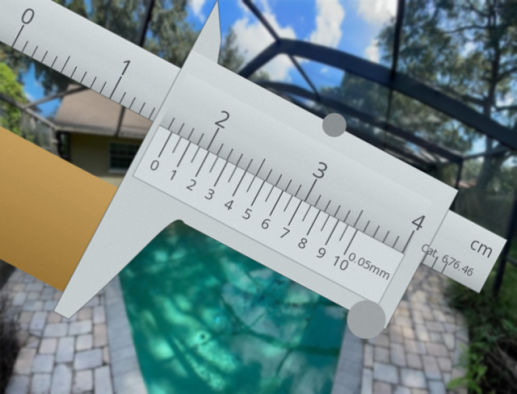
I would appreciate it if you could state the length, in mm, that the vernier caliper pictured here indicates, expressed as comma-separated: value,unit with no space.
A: 16.4,mm
